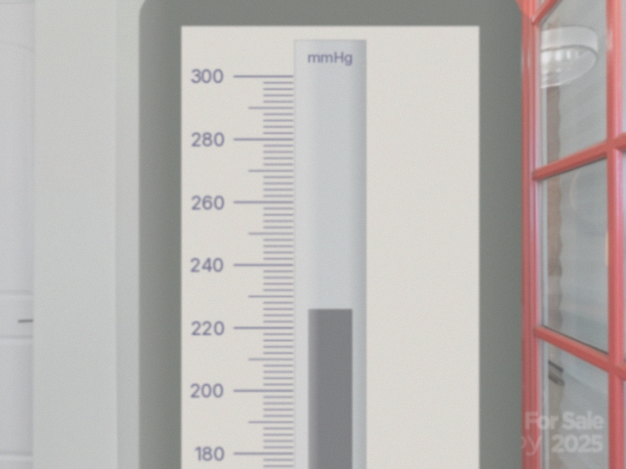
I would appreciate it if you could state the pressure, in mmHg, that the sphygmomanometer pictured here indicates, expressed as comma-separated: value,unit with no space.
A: 226,mmHg
